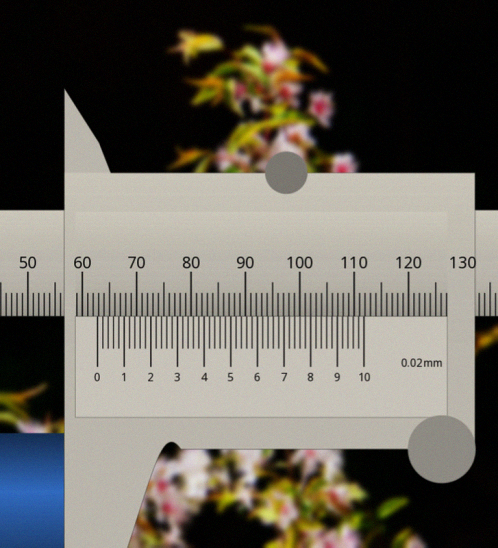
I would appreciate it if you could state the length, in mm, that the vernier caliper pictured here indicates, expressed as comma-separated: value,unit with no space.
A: 62.8,mm
